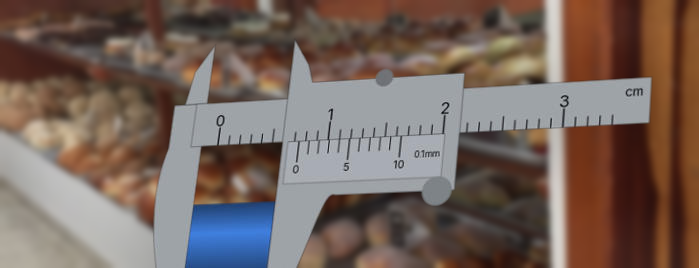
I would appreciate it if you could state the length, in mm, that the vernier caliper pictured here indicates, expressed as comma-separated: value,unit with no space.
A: 7.4,mm
